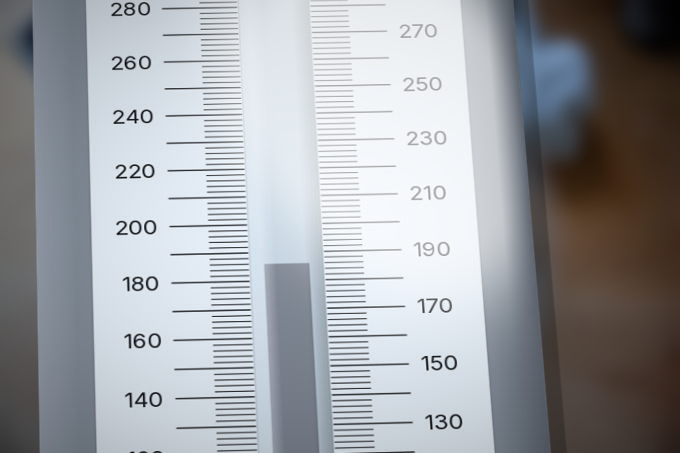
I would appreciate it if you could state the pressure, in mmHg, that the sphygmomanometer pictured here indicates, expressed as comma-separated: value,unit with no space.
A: 186,mmHg
